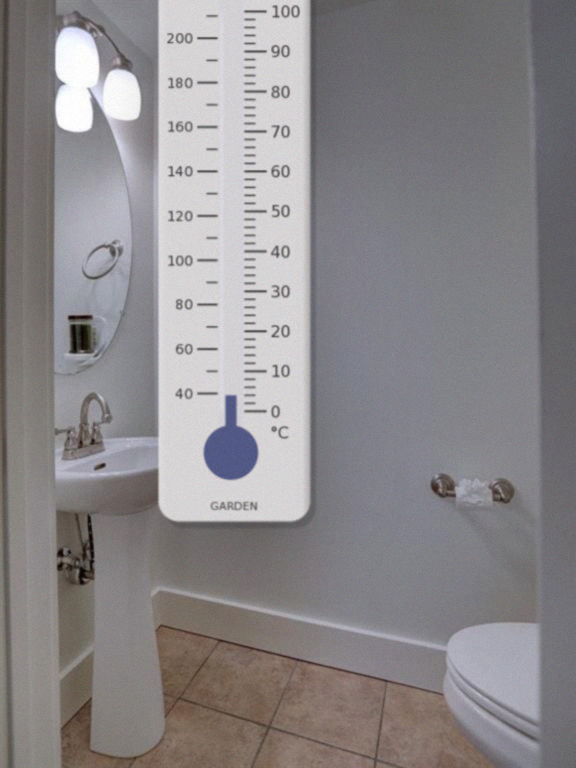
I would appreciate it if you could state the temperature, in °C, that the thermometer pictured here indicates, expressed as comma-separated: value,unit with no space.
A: 4,°C
